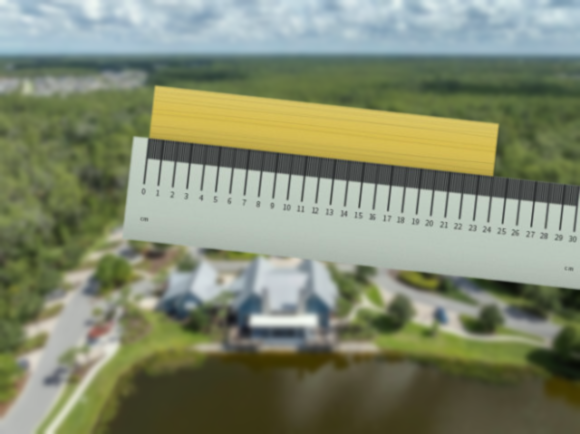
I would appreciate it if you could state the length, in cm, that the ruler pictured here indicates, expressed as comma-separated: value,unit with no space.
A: 24,cm
